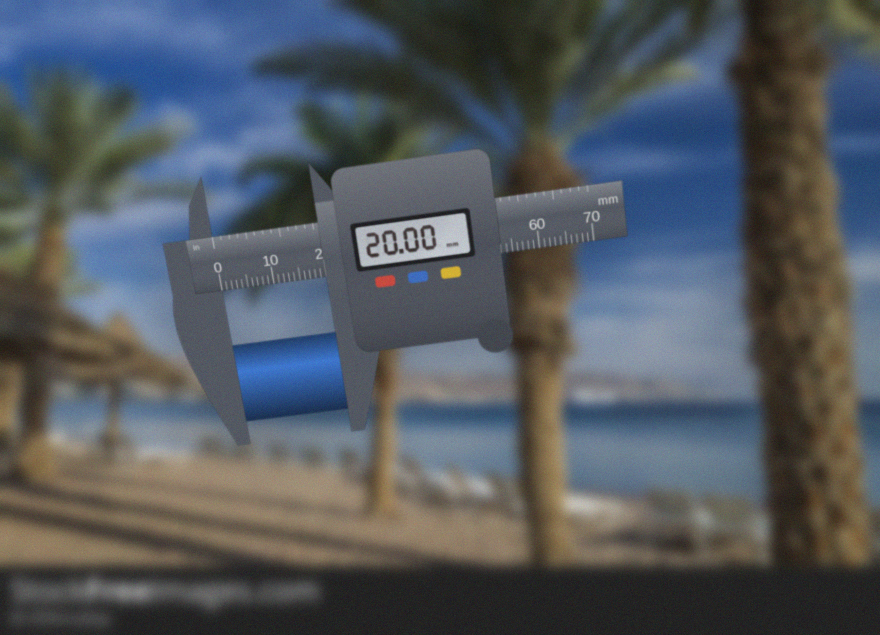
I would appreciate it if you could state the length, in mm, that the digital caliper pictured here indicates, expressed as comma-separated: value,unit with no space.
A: 20.00,mm
